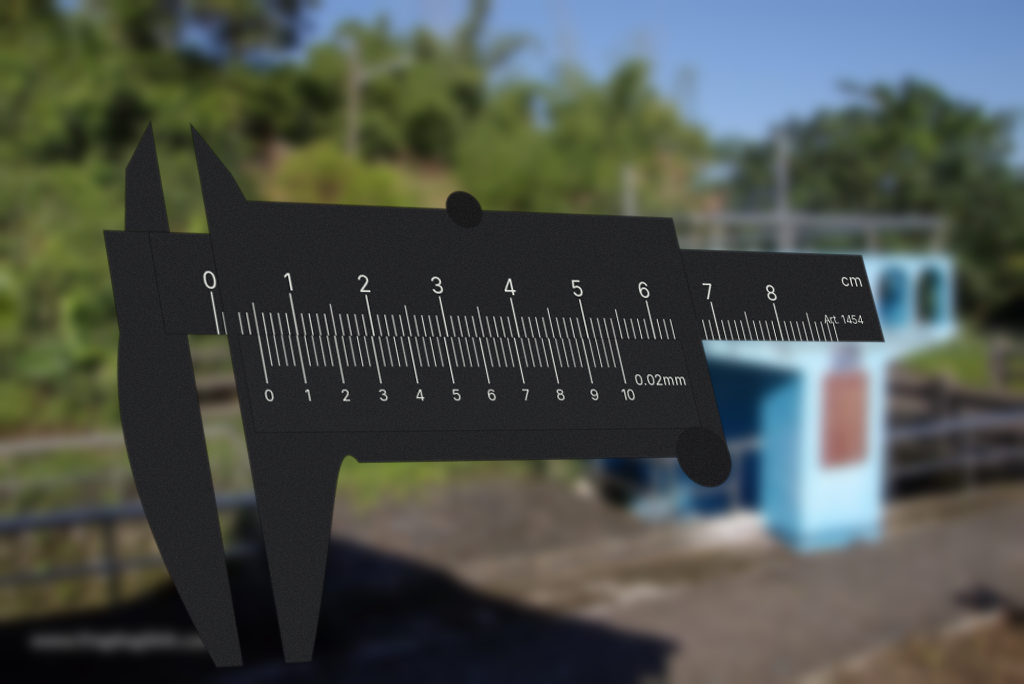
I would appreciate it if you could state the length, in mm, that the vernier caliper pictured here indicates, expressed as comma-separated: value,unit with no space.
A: 5.0,mm
